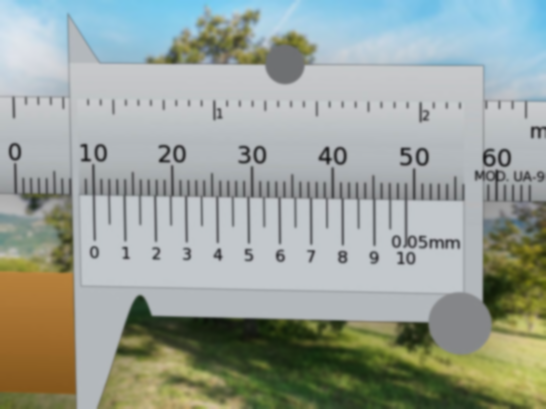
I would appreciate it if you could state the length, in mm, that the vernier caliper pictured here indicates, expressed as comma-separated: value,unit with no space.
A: 10.0,mm
